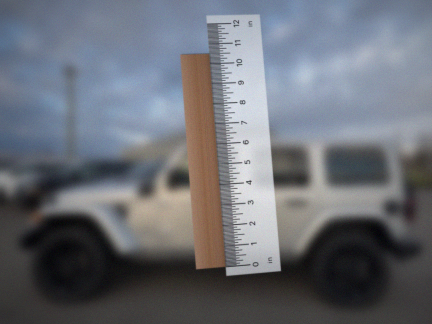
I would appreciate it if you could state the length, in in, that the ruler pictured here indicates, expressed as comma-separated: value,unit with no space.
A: 10.5,in
